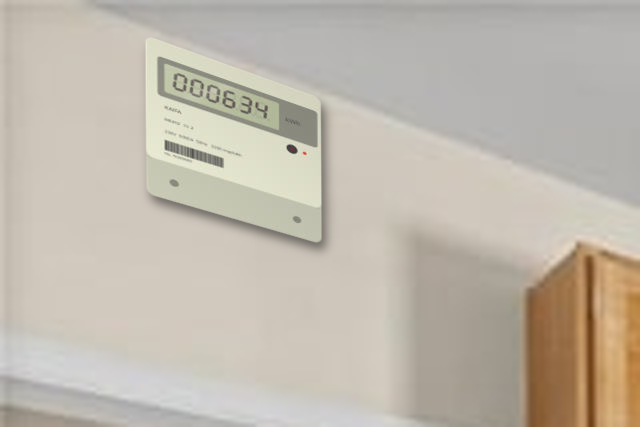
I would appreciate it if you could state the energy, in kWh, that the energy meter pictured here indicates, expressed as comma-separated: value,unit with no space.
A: 634,kWh
